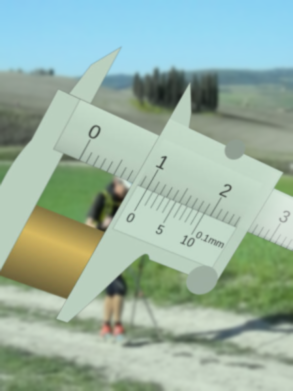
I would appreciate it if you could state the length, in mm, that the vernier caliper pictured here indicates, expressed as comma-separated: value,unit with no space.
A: 10.0,mm
